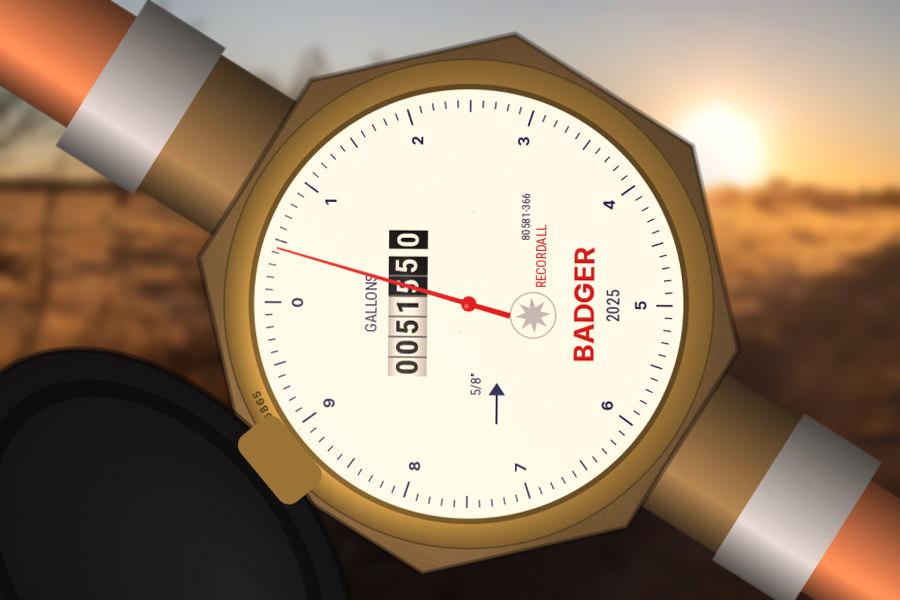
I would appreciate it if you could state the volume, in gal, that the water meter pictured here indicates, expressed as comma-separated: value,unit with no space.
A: 51550.4,gal
